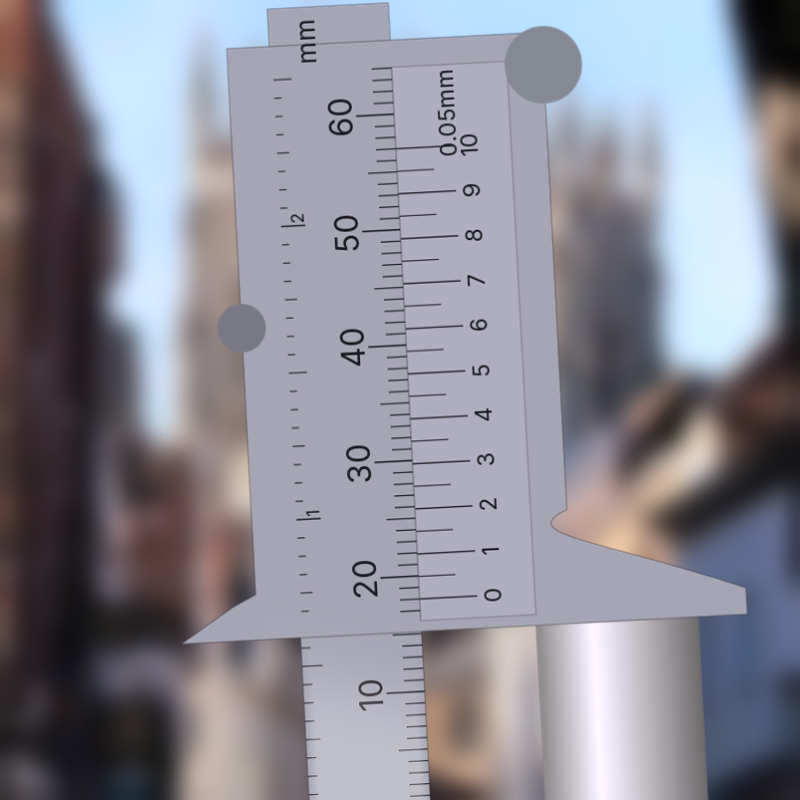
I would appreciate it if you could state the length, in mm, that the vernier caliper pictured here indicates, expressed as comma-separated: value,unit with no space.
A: 18.0,mm
